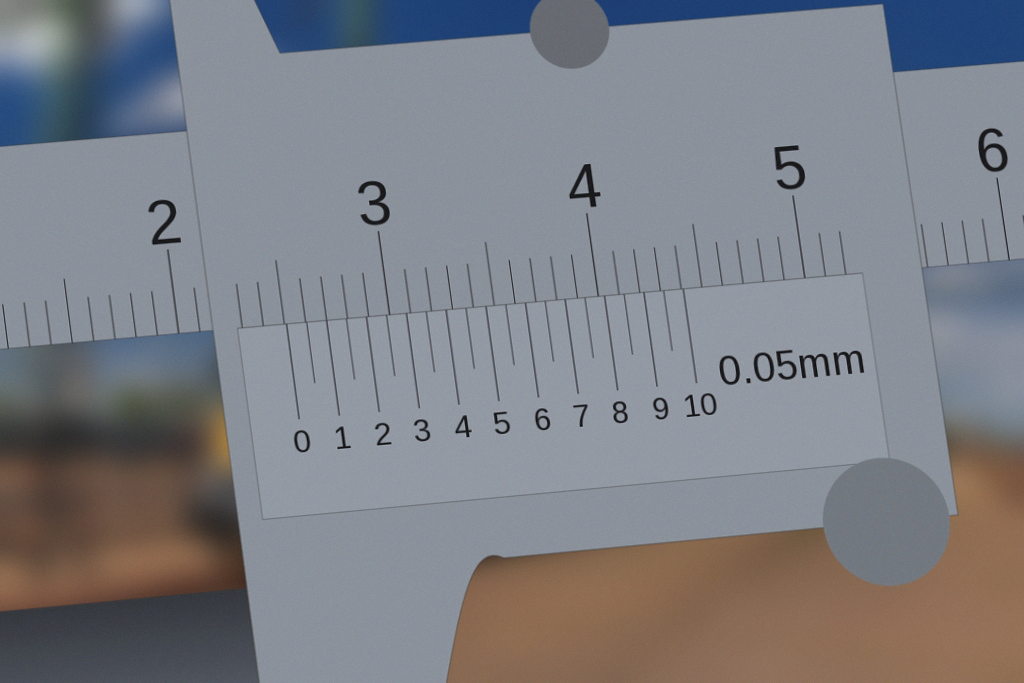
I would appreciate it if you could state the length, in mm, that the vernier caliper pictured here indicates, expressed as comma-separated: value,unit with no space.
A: 25.1,mm
